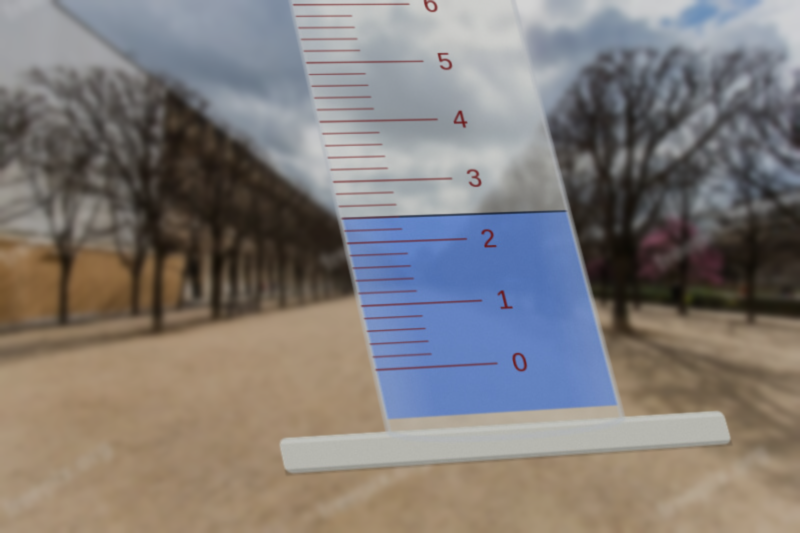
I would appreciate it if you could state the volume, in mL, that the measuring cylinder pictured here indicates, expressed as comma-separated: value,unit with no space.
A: 2.4,mL
